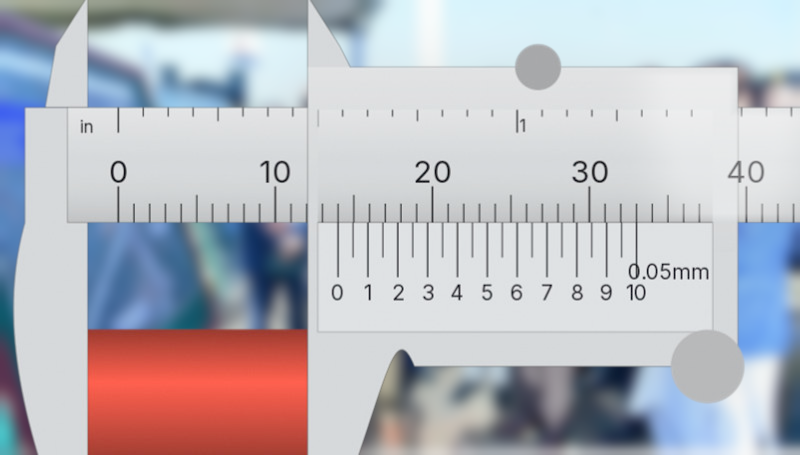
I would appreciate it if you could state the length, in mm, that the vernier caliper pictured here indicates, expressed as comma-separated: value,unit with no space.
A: 14.0,mm
